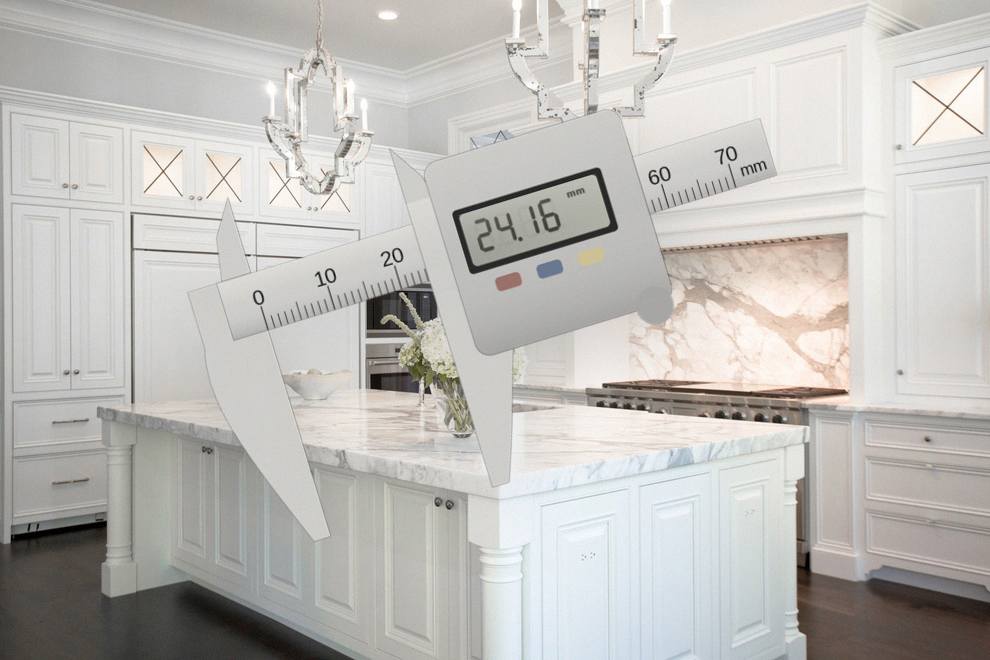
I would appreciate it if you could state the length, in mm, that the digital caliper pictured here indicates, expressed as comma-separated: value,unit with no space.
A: 24.16,mm
